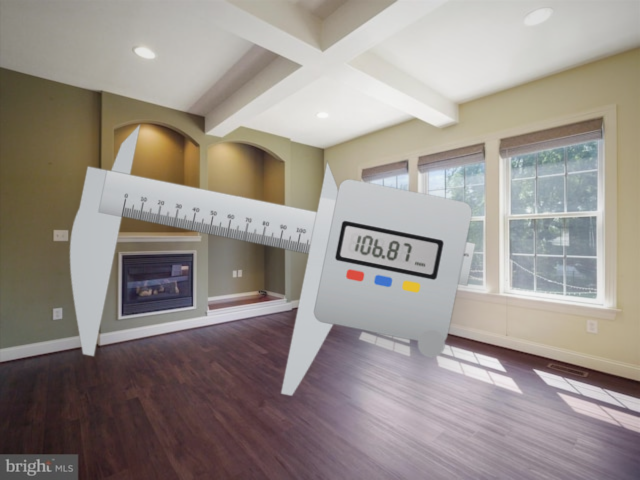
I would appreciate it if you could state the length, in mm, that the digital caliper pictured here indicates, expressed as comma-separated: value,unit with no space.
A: 106.87,mm
